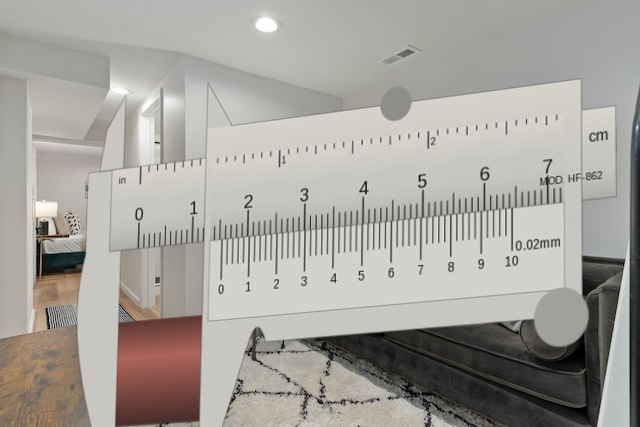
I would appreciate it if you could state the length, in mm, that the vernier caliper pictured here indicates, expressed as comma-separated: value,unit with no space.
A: 15.4,mm
